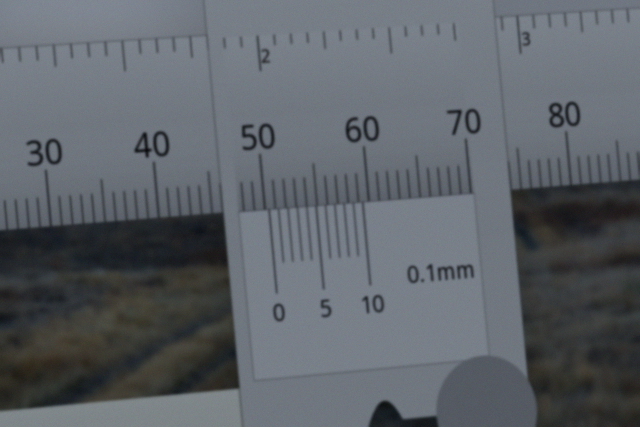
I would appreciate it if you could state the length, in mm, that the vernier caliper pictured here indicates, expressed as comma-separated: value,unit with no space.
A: 50.4,mm
